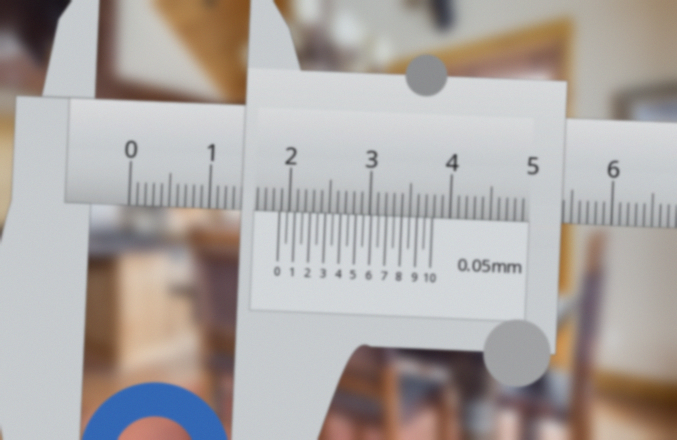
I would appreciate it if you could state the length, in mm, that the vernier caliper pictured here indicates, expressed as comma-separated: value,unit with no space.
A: 18.8,mm
